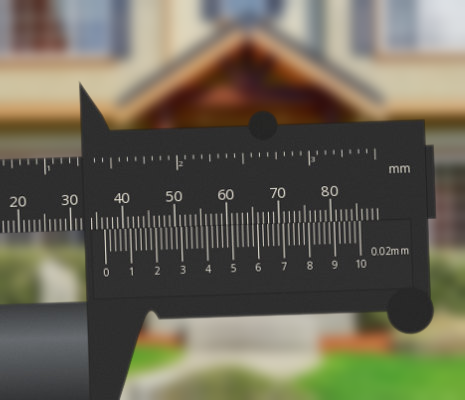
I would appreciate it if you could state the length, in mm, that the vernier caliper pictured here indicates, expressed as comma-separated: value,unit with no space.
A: 36.5,mm
